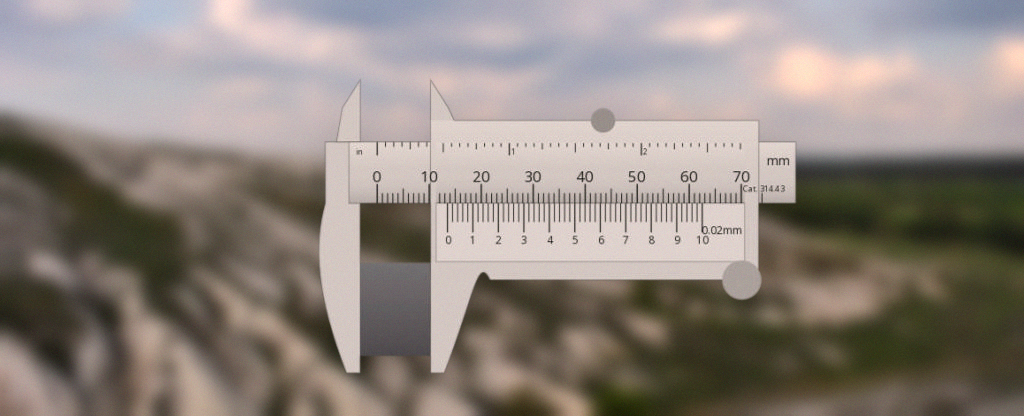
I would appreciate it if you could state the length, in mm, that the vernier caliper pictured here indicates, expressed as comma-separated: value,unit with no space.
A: 13.5,mm
